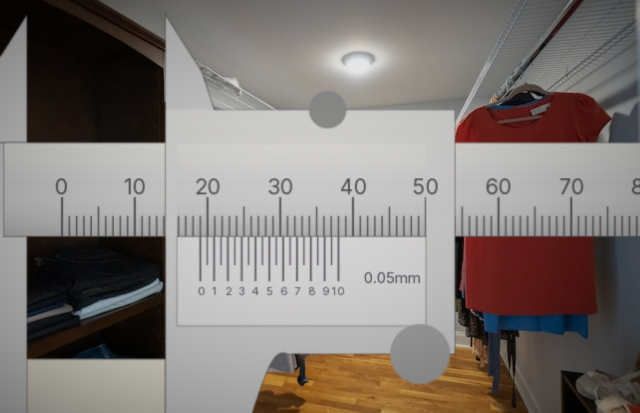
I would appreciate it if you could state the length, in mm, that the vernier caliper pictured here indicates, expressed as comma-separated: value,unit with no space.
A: 19.0,mm
